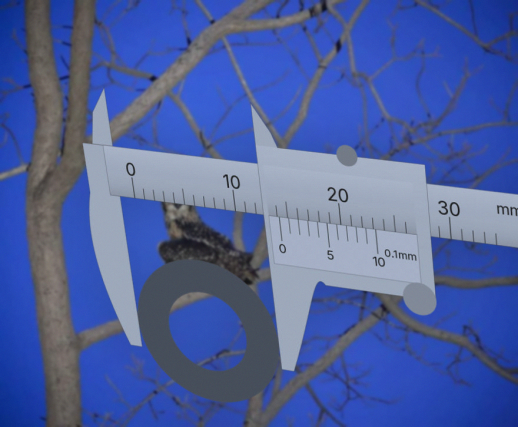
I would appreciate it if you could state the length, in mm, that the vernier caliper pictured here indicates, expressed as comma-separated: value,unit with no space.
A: 14.2,mm
